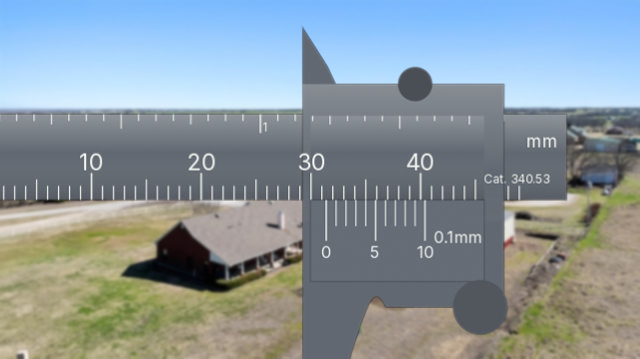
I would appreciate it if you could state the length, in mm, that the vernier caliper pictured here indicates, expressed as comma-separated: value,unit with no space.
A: 31.4,mm
